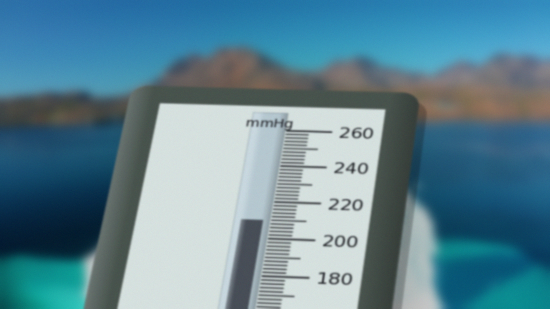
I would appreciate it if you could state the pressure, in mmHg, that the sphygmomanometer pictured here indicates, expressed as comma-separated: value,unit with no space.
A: 210,mmHg
